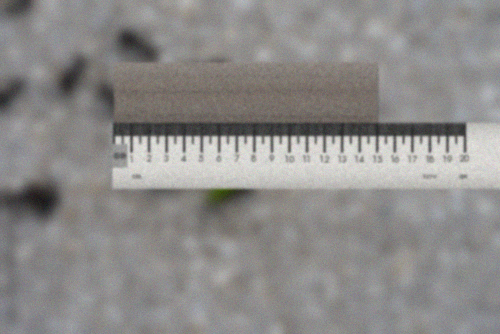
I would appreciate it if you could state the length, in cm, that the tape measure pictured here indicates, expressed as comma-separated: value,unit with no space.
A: 15,cm
